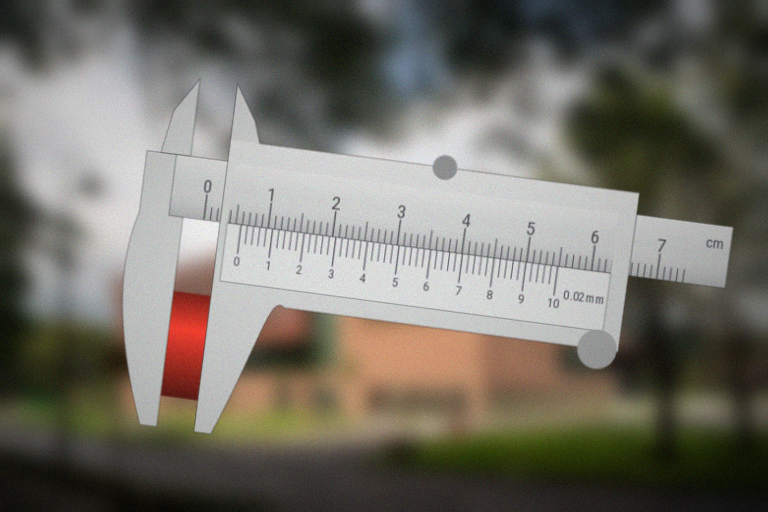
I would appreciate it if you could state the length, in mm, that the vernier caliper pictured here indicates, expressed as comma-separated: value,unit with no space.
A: 5.8,mm
